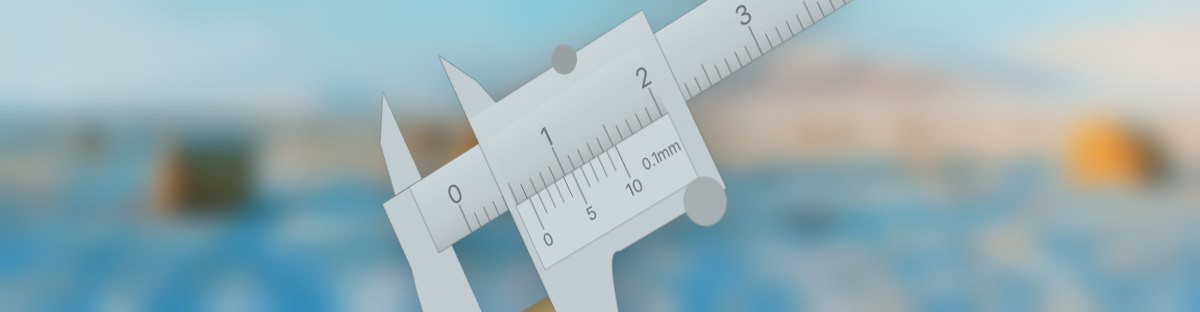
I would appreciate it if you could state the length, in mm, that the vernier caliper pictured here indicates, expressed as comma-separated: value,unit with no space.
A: 6.2,mm
